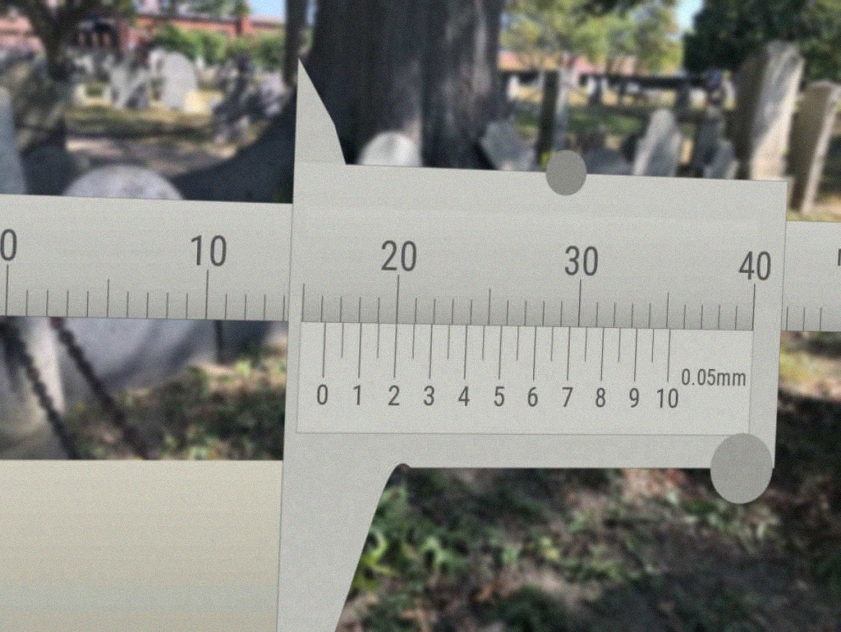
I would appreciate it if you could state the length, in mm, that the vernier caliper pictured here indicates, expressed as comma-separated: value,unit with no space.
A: 16.2,mm
